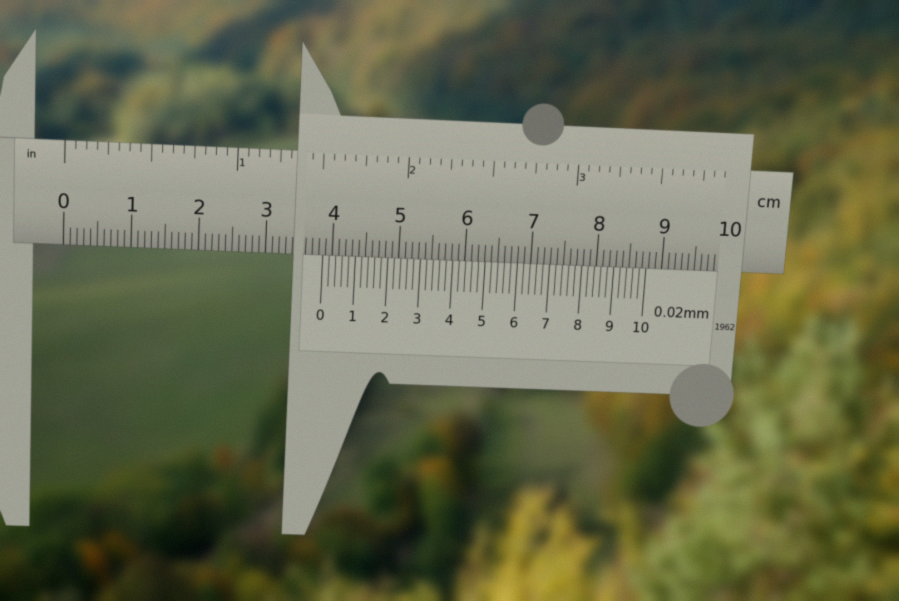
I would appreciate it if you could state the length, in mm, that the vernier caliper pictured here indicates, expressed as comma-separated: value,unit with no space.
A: 38.6,mm
